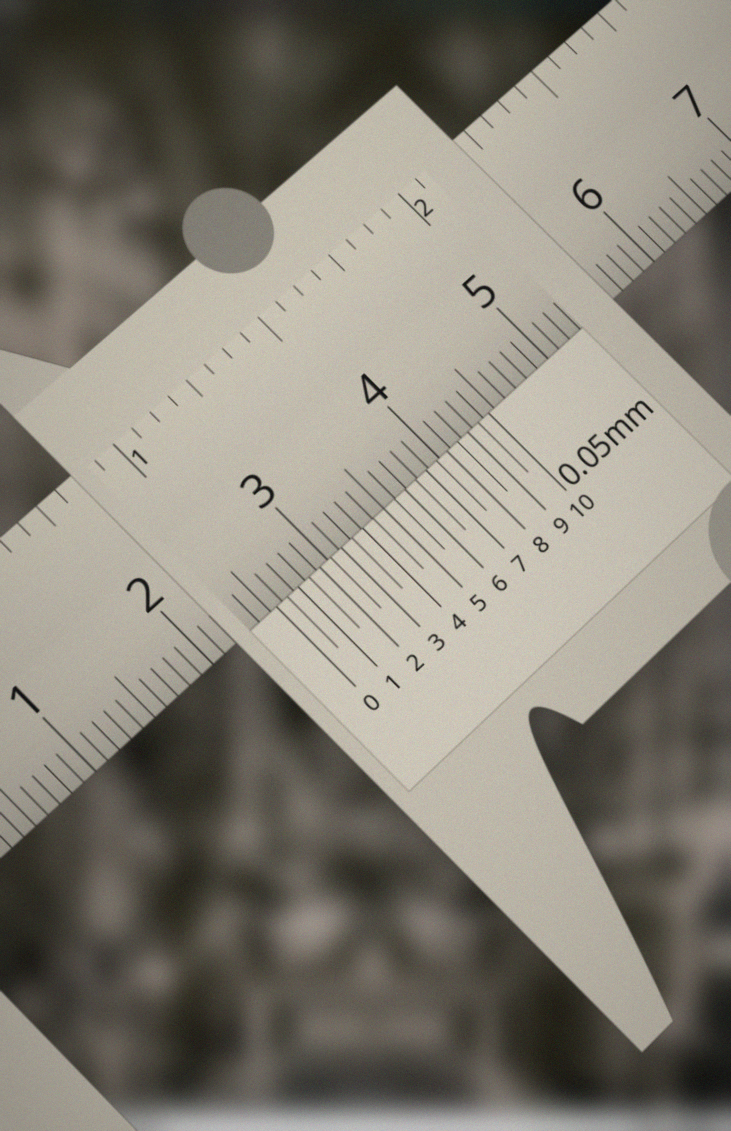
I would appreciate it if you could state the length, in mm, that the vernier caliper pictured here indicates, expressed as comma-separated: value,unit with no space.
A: 25.5,mm
